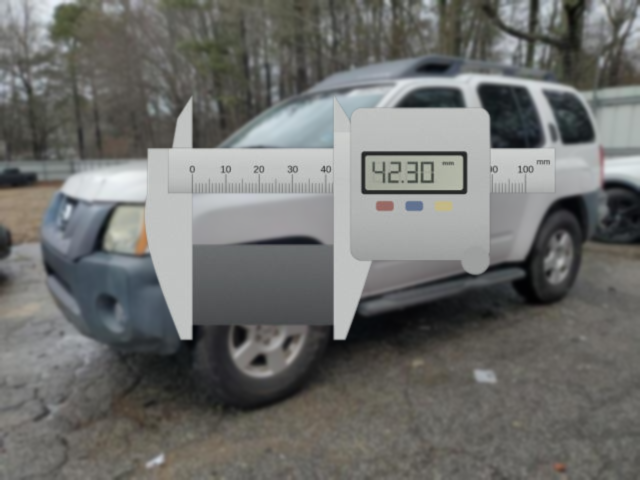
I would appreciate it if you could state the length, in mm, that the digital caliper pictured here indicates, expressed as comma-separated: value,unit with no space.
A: 42.30,mm
